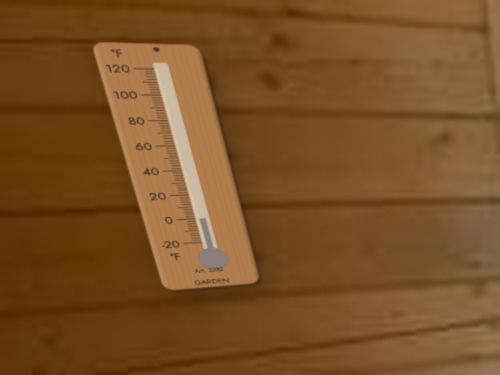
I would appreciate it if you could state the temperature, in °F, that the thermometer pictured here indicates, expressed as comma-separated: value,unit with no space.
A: 0,°F
